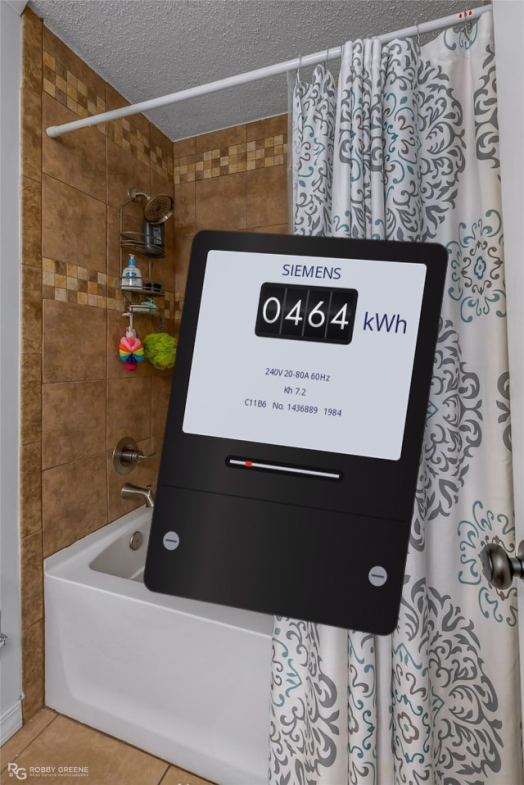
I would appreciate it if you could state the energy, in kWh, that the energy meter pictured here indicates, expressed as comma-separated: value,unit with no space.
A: 464,kWh
